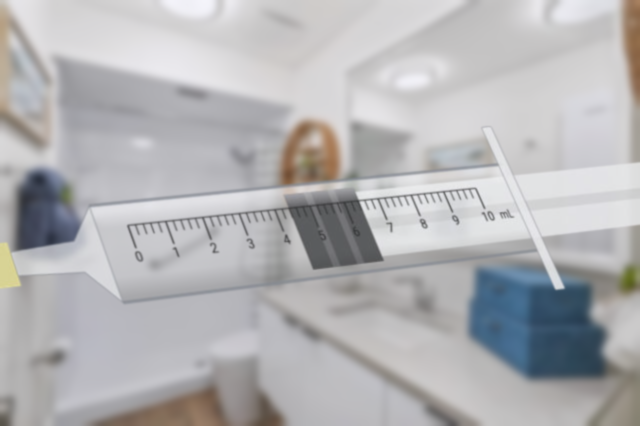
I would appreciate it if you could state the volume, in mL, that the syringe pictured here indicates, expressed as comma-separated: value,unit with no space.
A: 4.4,mL
